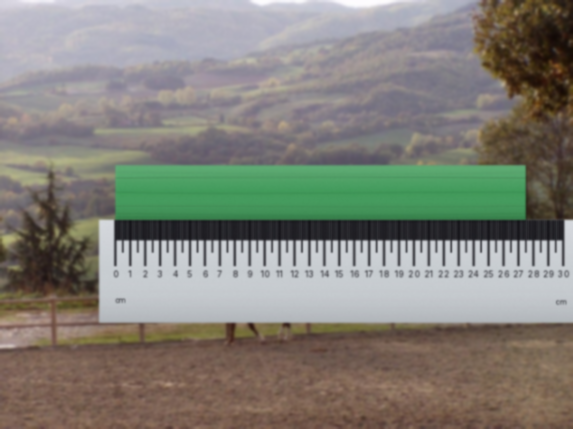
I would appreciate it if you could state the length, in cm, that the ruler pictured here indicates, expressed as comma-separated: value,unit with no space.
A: 27.5,cm
